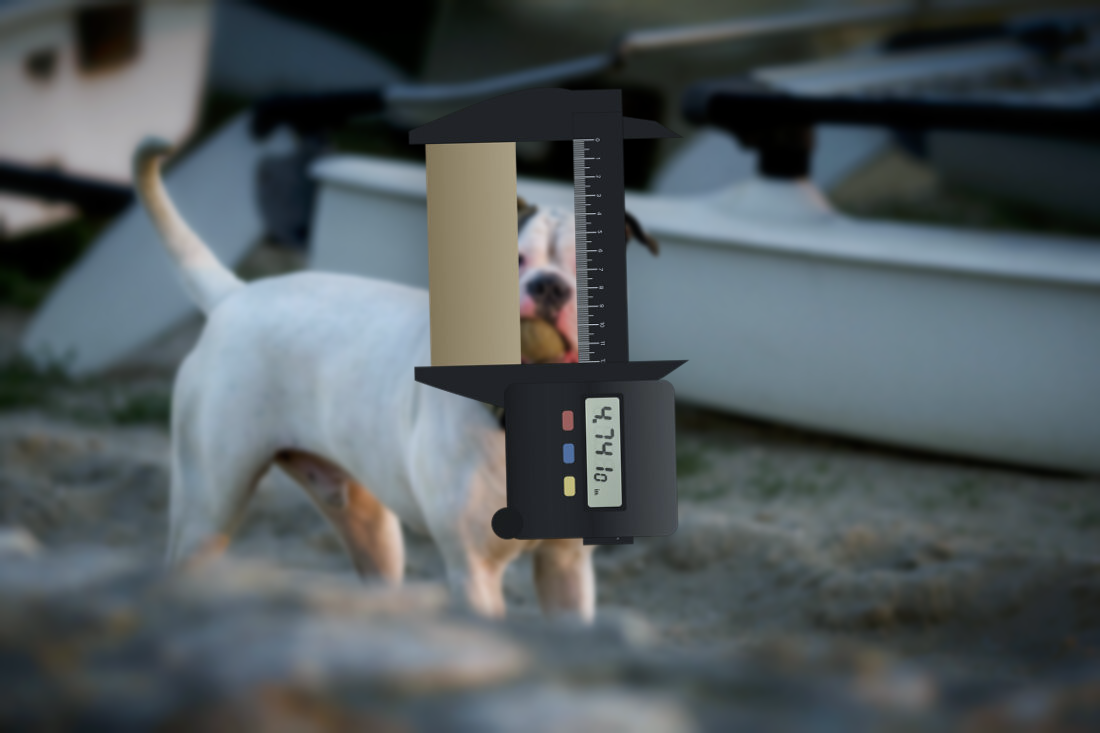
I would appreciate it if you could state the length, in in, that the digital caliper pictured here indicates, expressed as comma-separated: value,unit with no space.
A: 4.7410,in
